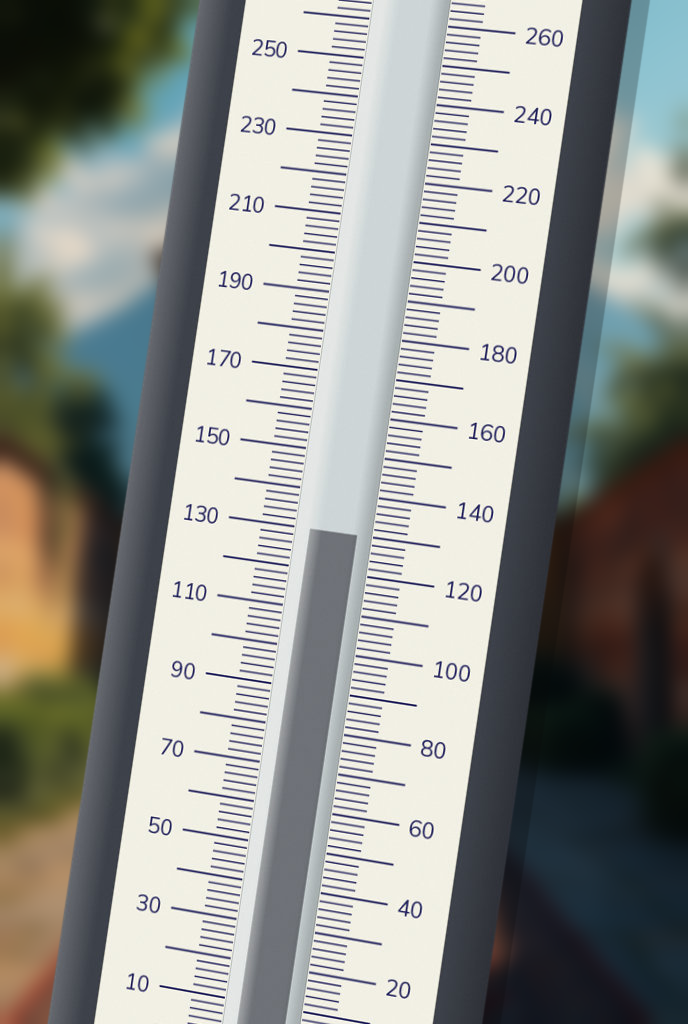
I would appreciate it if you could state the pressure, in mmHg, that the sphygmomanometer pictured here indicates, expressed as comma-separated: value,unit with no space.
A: 130,mmHg
